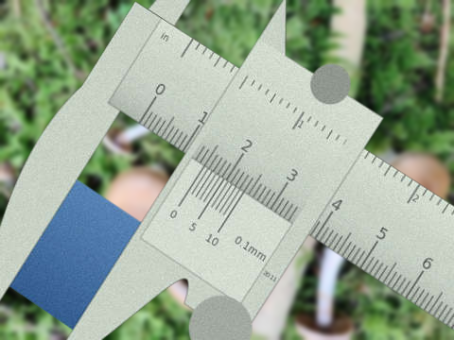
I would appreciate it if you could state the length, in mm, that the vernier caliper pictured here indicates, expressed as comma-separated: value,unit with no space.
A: 15.0,mm
